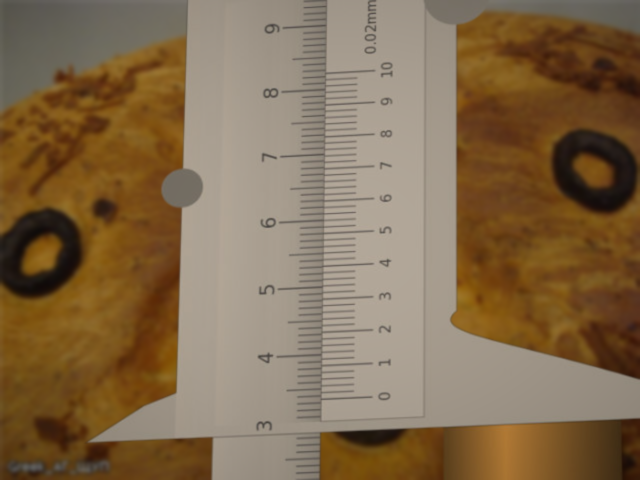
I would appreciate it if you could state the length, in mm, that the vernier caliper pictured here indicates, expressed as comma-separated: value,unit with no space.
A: 33.5,mm
